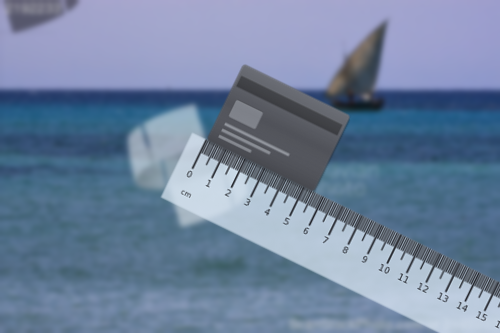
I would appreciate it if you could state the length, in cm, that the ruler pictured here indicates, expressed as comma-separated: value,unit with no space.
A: 5.5,cm
